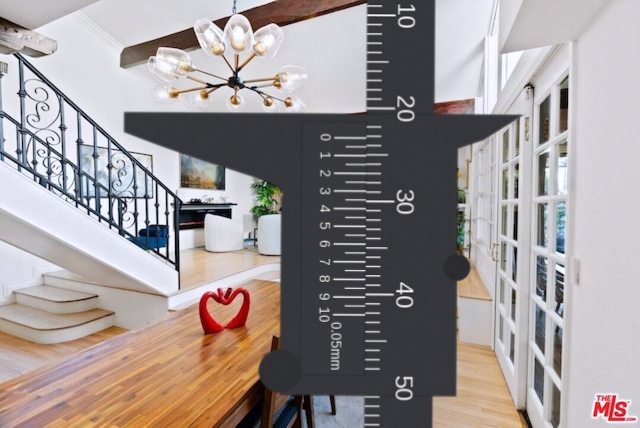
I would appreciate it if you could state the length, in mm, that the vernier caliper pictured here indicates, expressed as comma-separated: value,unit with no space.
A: 23.2,mm
